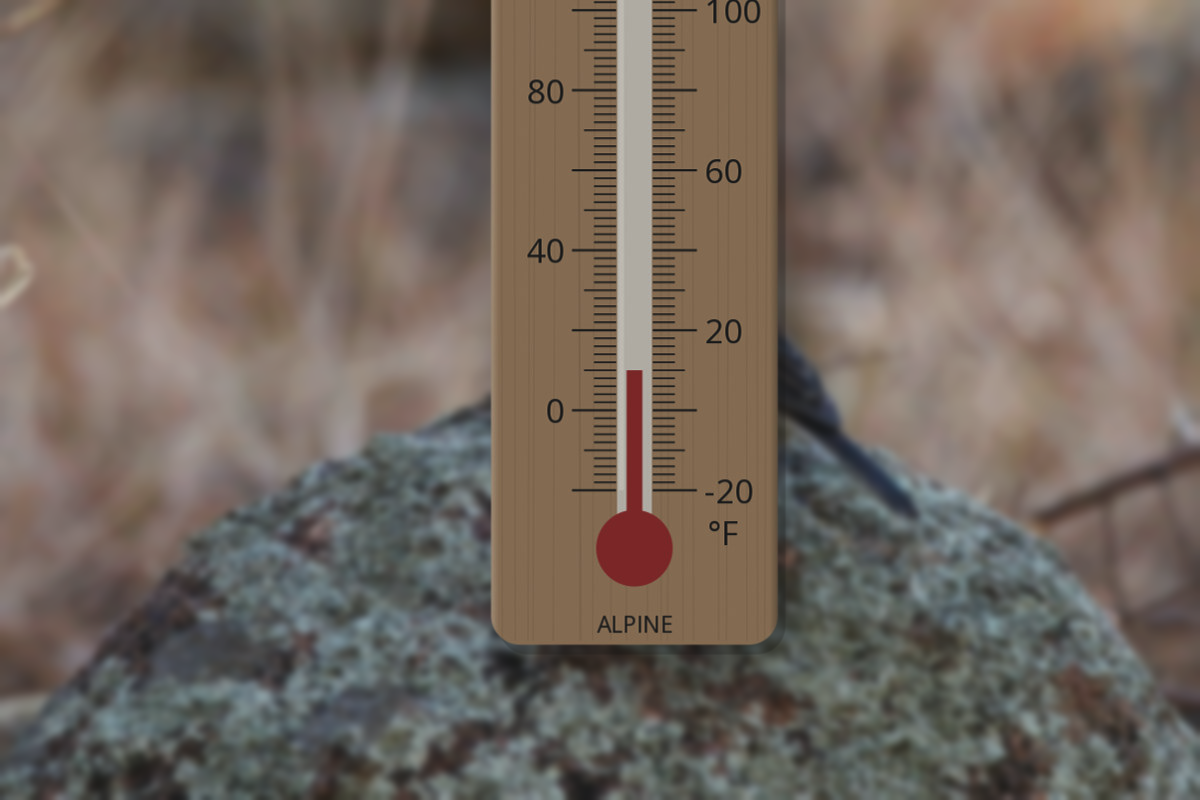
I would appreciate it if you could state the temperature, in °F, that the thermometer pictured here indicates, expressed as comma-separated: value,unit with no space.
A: 10,°F
